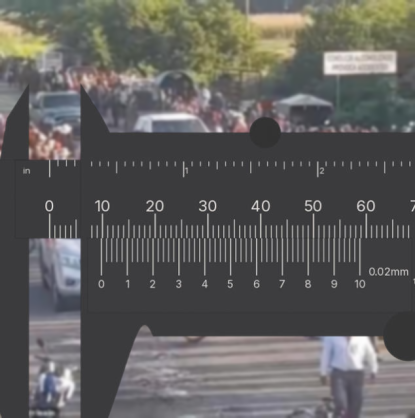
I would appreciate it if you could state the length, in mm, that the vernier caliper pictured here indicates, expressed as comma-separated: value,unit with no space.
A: 9.8,mm
